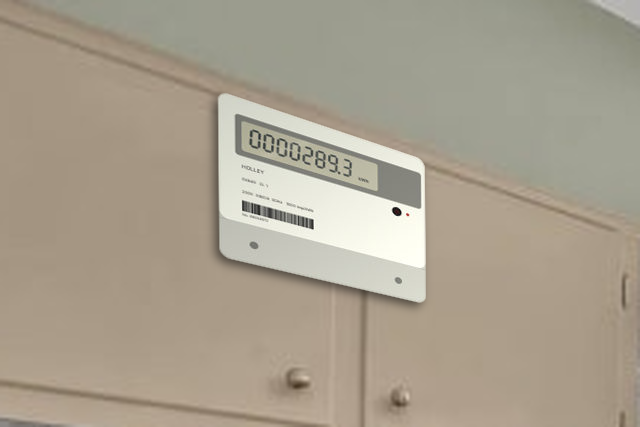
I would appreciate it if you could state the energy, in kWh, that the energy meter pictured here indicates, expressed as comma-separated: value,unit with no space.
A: 289.3,kWh
